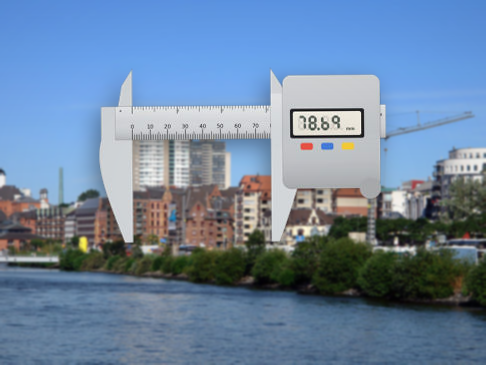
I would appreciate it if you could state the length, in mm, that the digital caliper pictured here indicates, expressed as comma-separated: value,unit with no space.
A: 78.69,mm
